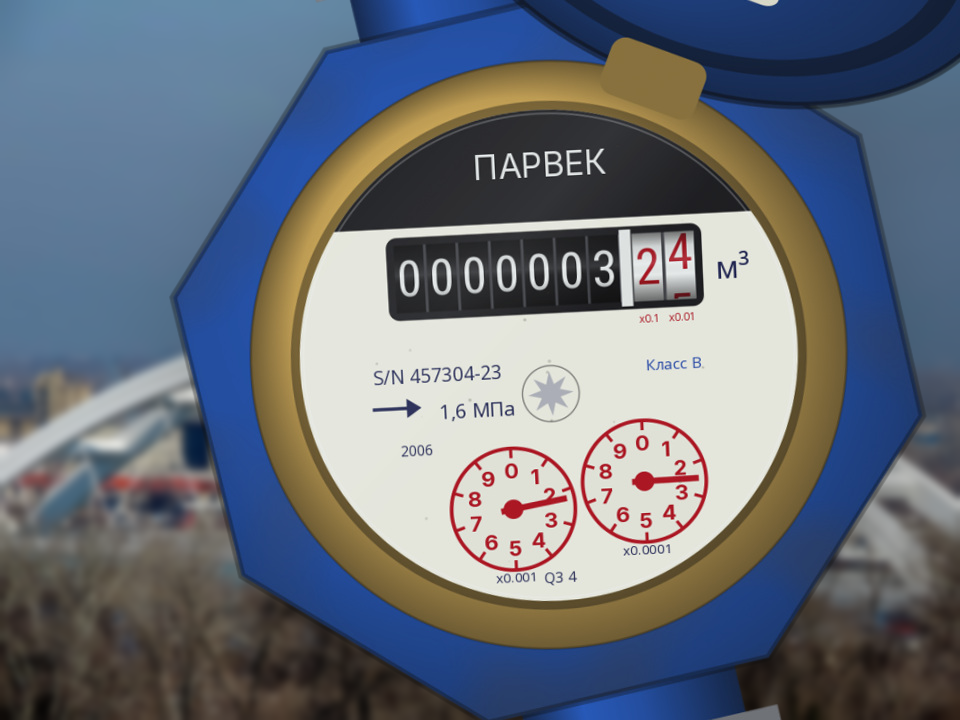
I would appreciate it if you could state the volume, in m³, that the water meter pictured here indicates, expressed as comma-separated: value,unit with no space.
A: 3.2422,m³
